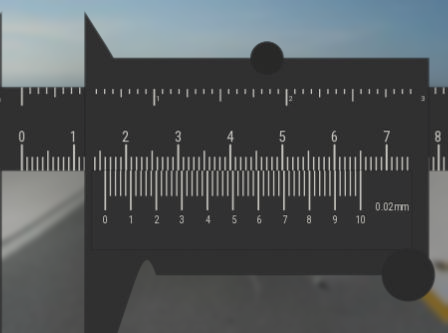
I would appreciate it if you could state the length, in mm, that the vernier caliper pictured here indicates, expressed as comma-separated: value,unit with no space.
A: 16.0,mm
